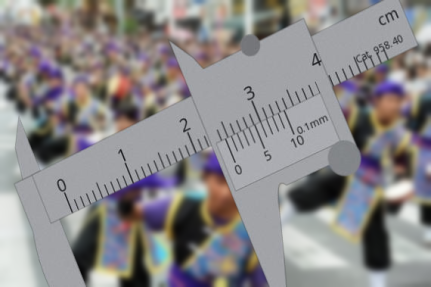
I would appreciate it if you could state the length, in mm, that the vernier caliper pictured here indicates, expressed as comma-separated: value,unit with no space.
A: 24.6,mm
